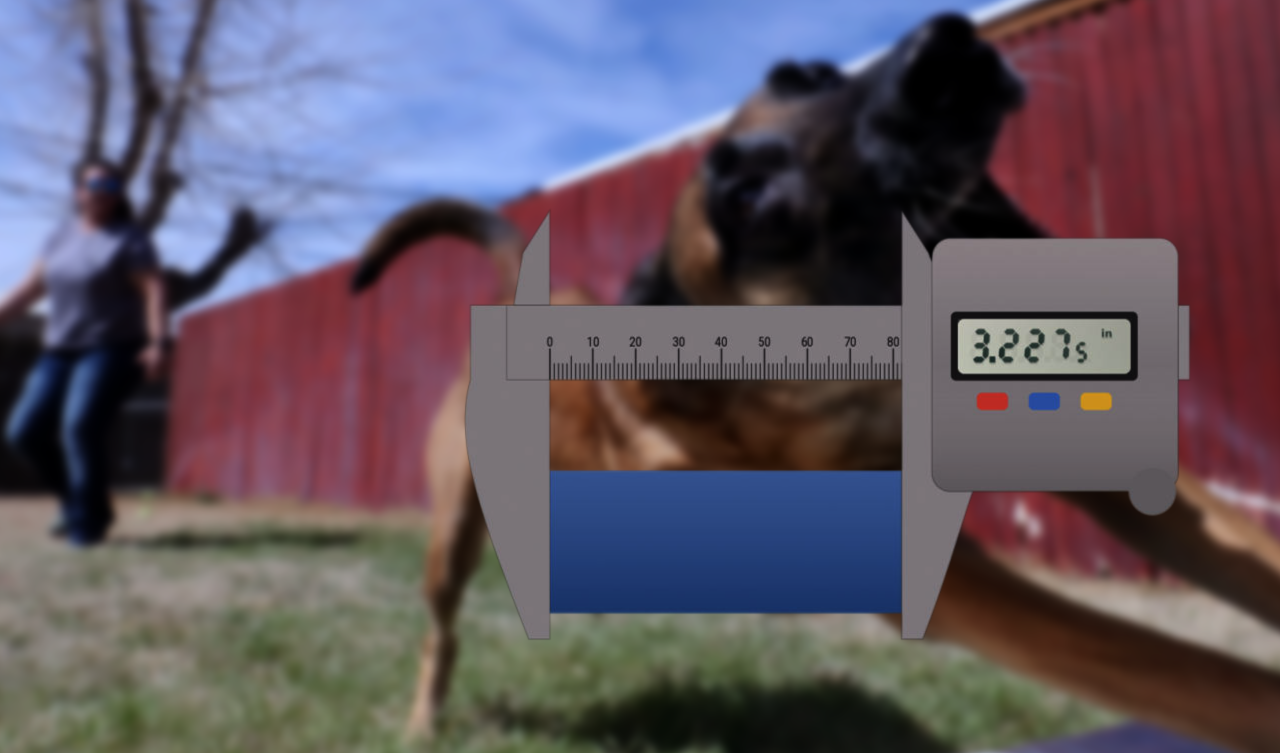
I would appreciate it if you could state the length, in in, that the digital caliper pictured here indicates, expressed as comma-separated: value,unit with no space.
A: 3.2275,in
